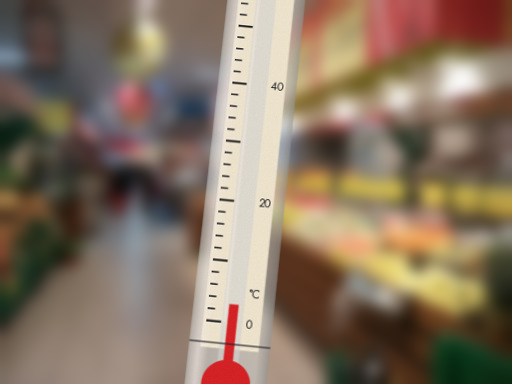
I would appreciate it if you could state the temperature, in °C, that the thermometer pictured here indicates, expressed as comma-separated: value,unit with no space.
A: 3,°C
